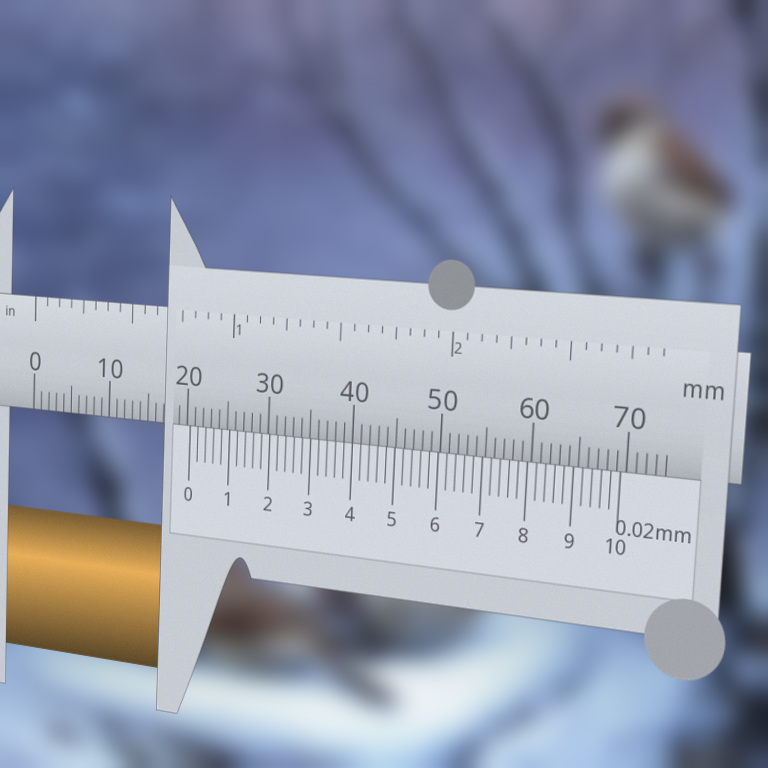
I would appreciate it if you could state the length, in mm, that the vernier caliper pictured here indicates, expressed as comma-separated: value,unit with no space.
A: 20.4,mm
